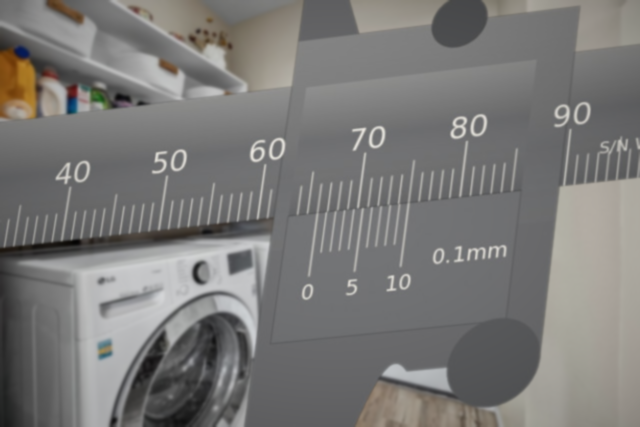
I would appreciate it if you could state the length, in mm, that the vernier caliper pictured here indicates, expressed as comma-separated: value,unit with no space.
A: 66.0,mm
